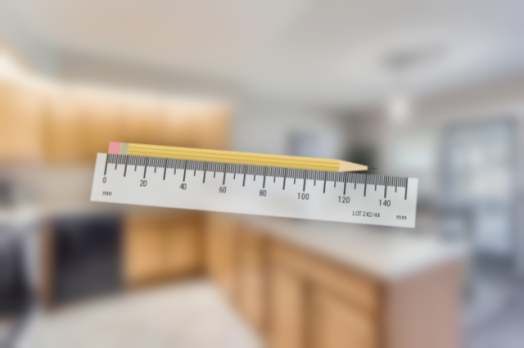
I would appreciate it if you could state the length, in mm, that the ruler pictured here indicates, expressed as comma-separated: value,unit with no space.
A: 135,mm
